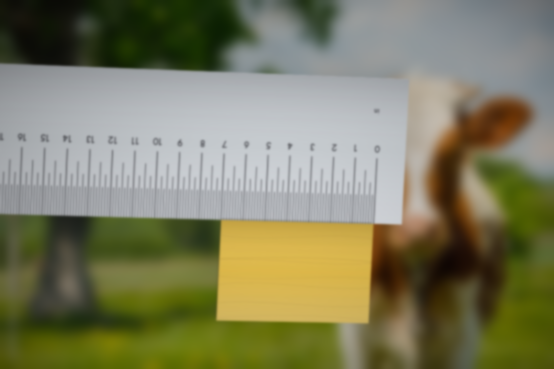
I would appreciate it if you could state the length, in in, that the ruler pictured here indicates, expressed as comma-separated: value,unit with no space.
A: 7,in
